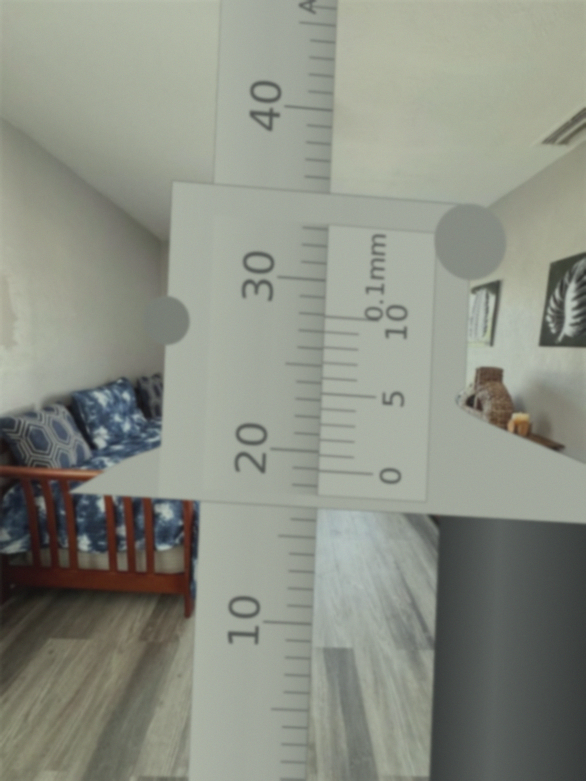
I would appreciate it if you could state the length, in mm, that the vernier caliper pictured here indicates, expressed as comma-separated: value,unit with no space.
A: 18.9,mm
